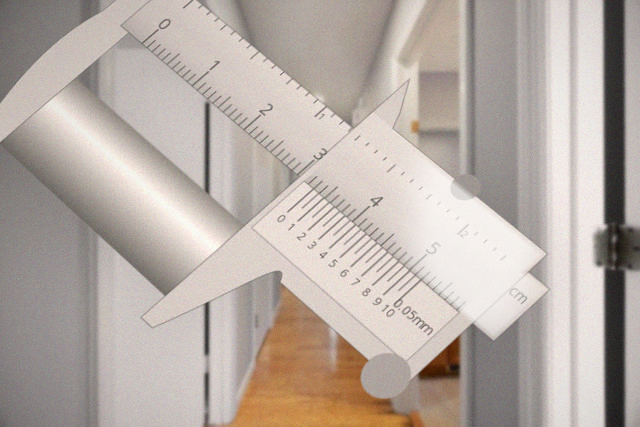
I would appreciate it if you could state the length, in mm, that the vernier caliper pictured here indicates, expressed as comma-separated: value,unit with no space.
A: 33.0,mm
